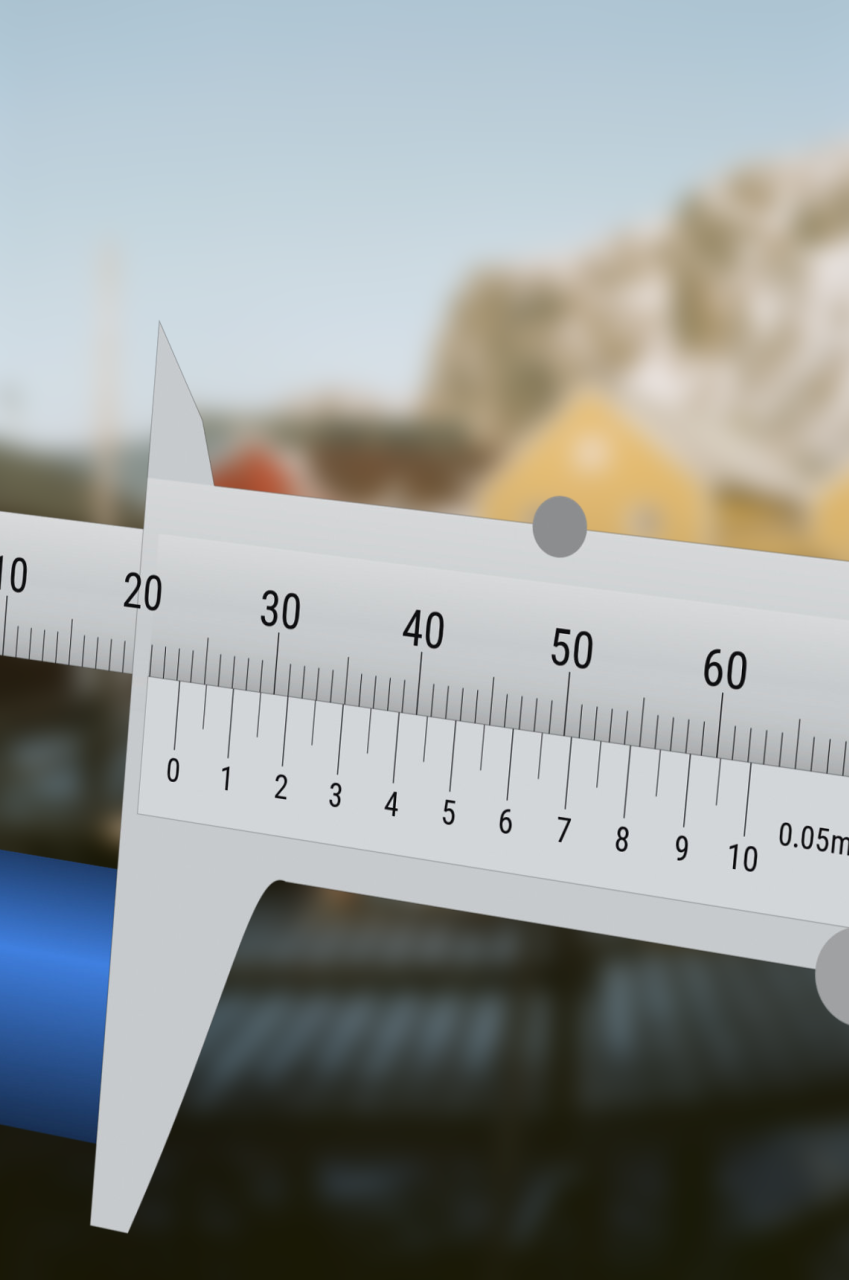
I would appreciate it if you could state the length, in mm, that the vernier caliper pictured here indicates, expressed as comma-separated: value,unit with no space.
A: 23.2,mm
